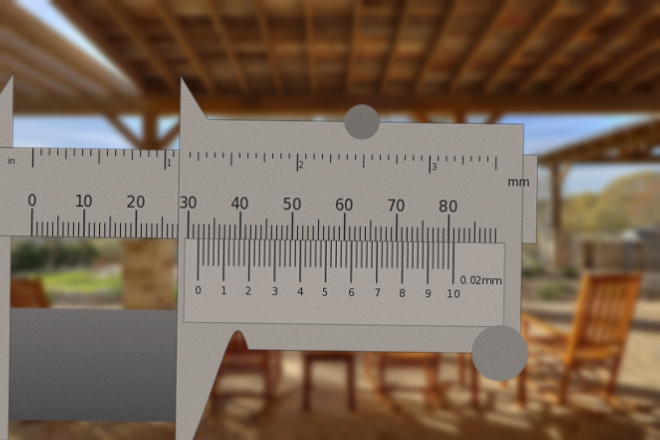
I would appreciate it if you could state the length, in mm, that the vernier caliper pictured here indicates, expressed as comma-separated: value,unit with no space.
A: 32.0,mm
